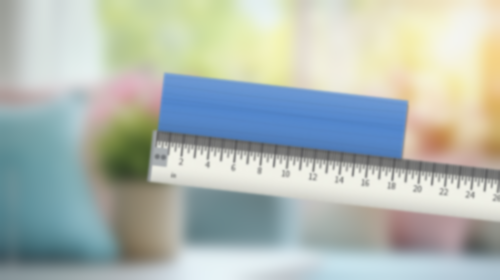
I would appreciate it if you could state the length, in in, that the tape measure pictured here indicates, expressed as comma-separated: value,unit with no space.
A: 18.5,in
